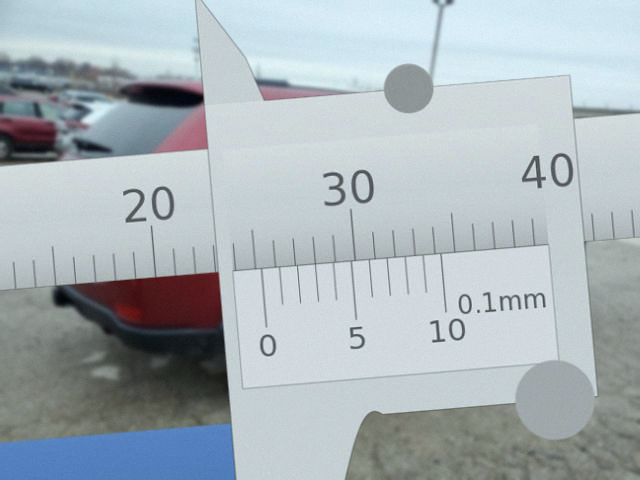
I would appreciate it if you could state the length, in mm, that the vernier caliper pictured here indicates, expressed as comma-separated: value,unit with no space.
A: 25.3,mm
